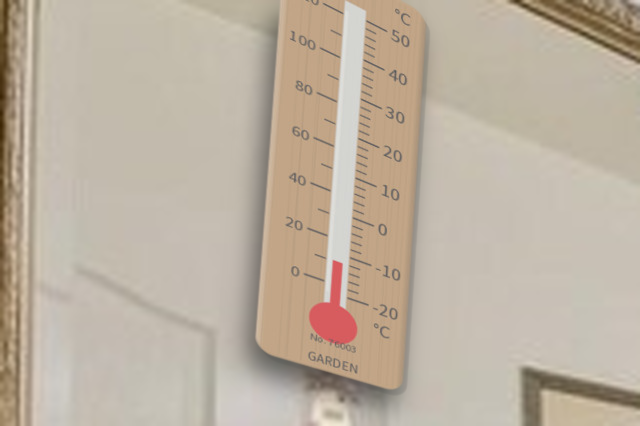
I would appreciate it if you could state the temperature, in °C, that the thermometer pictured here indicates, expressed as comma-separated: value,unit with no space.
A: -12,°C
